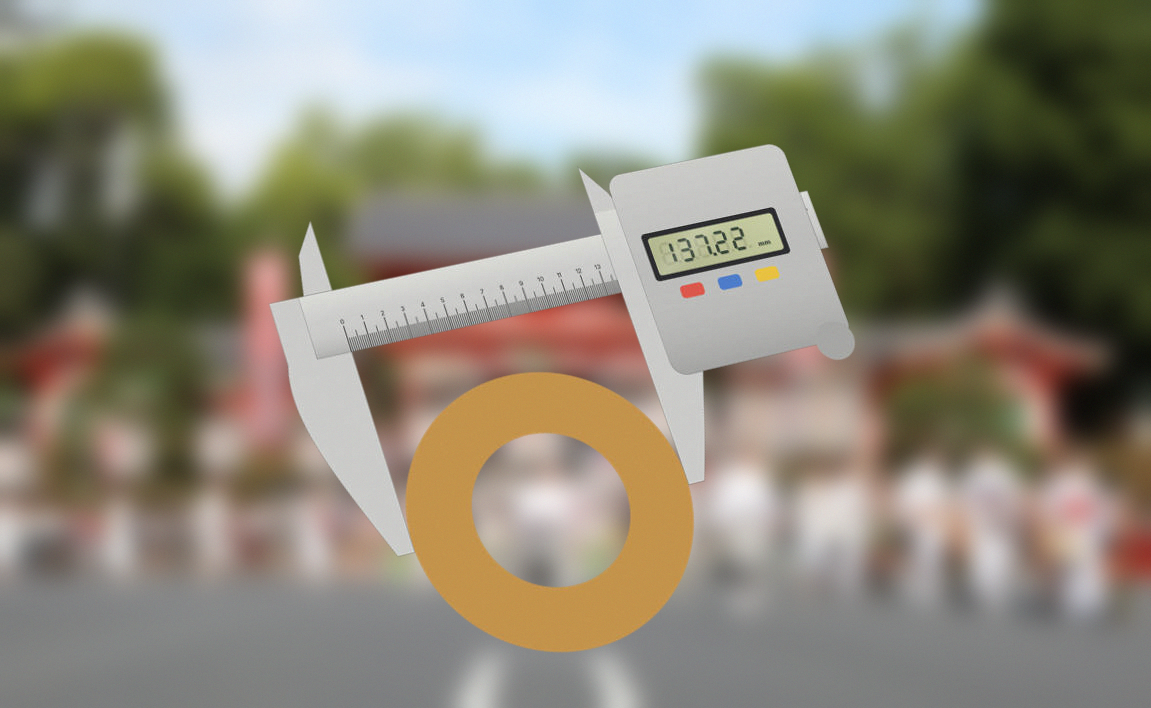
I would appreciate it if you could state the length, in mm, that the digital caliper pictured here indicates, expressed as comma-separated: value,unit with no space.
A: 137.22,mm
